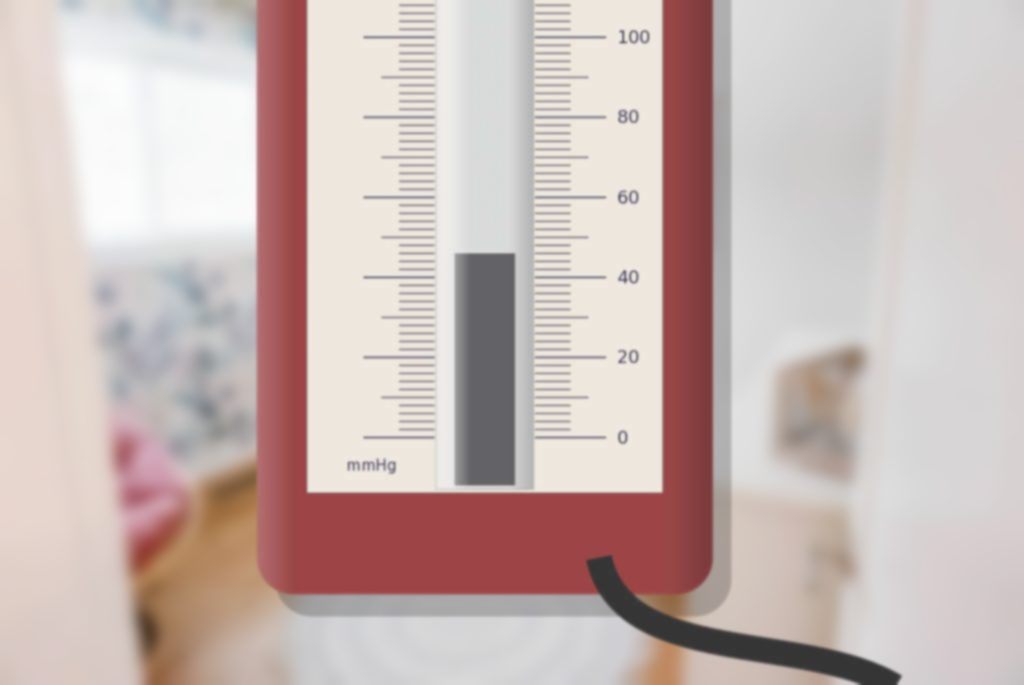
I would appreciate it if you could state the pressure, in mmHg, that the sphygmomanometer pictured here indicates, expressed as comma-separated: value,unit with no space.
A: 46,mmHg
